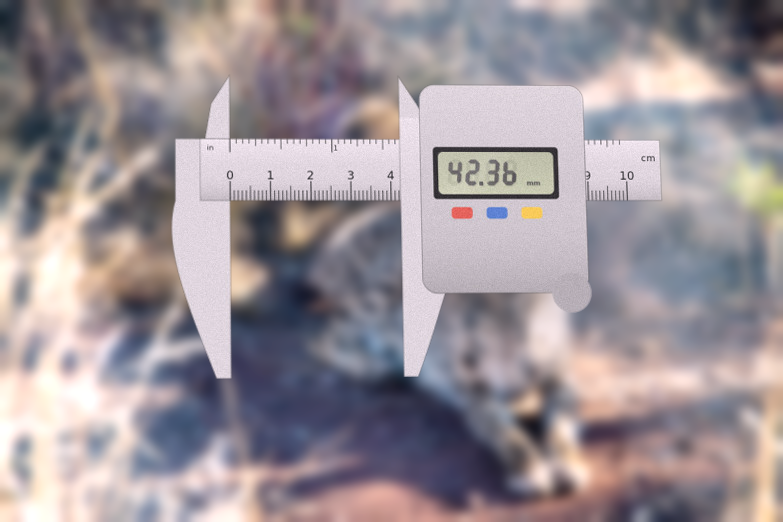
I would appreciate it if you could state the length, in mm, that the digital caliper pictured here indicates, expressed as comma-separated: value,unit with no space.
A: 42.36,mm
